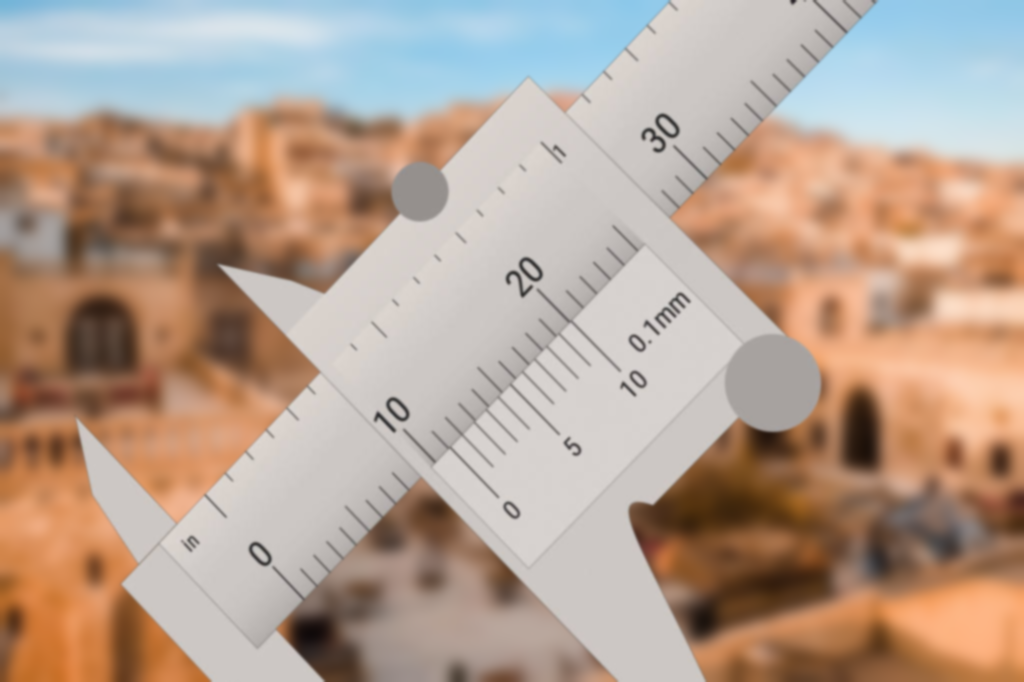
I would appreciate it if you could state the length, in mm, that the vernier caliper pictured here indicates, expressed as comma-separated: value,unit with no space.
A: 11.1,mm
